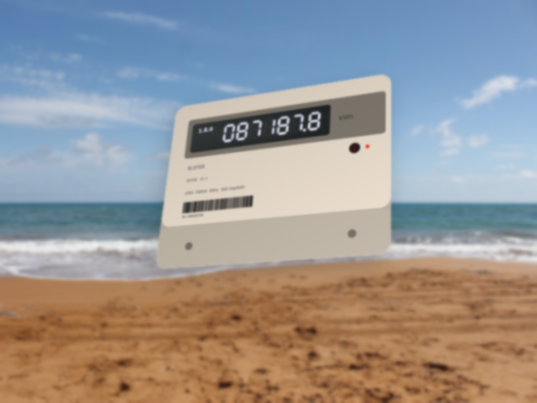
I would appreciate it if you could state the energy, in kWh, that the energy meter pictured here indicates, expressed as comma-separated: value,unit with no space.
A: 87187.8,kWh
